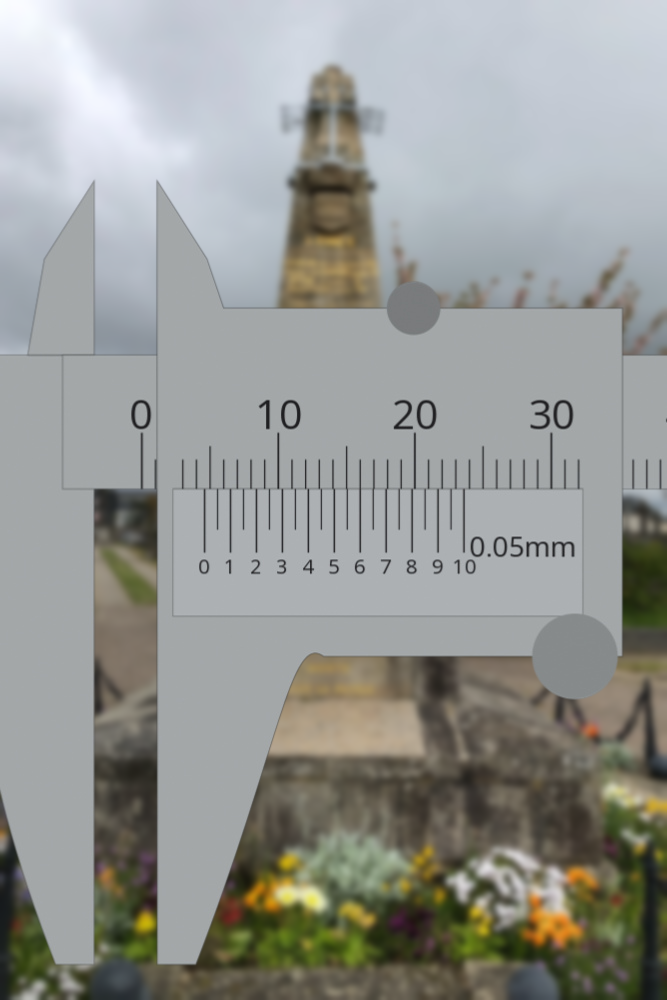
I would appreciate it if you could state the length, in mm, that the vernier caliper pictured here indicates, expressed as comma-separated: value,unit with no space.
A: 4.6,mm
